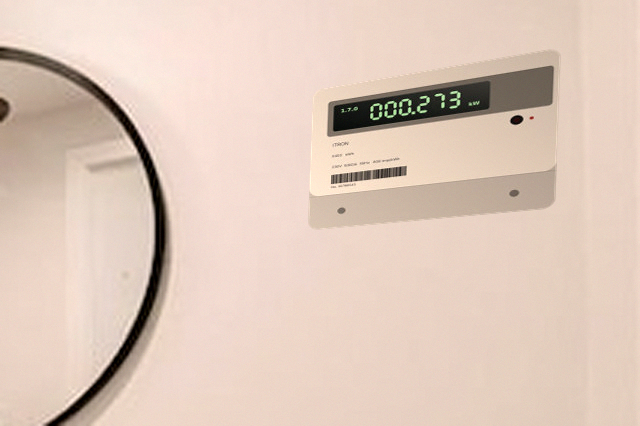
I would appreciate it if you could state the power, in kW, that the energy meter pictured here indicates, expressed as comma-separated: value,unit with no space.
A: 0.273,kW
